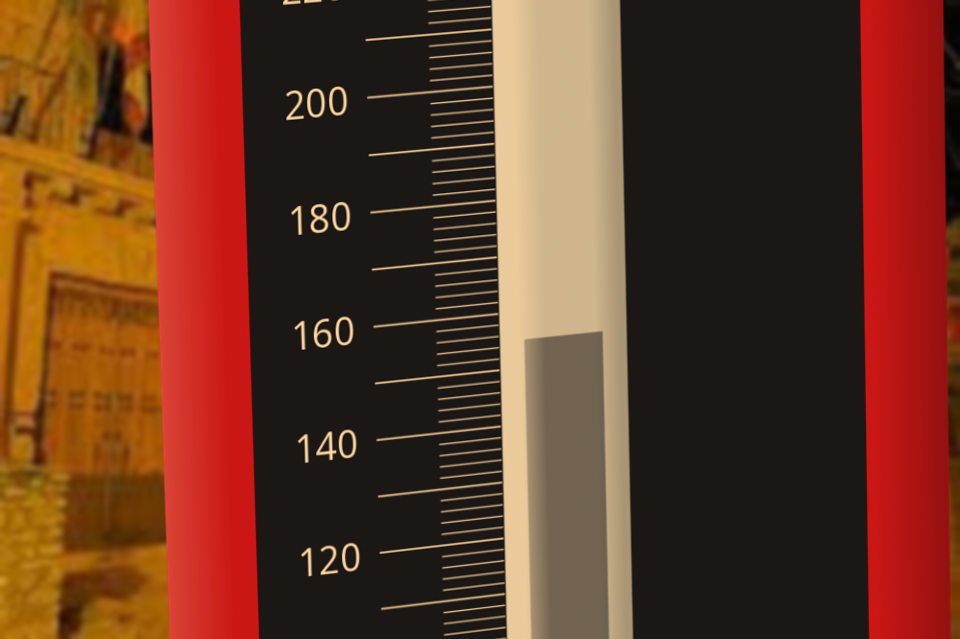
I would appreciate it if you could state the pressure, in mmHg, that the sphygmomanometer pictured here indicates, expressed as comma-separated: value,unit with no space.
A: 155,mmHg
